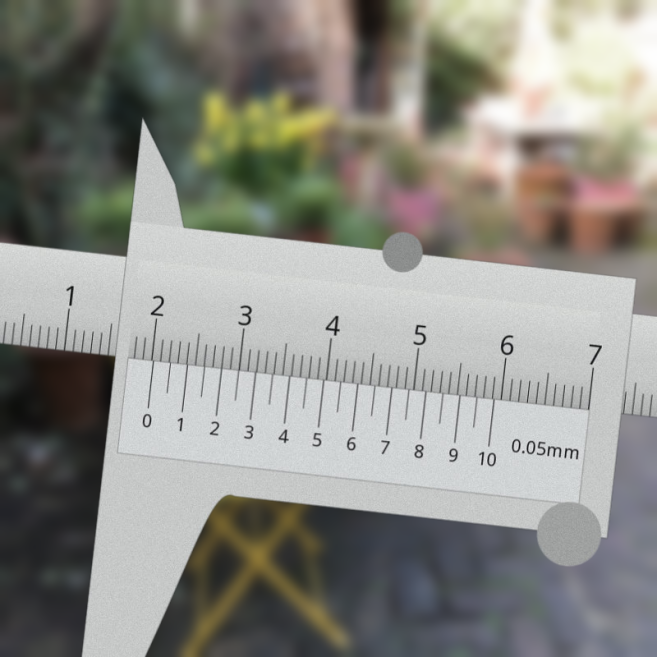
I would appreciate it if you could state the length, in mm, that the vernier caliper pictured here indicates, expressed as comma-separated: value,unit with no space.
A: 20.2,mm
